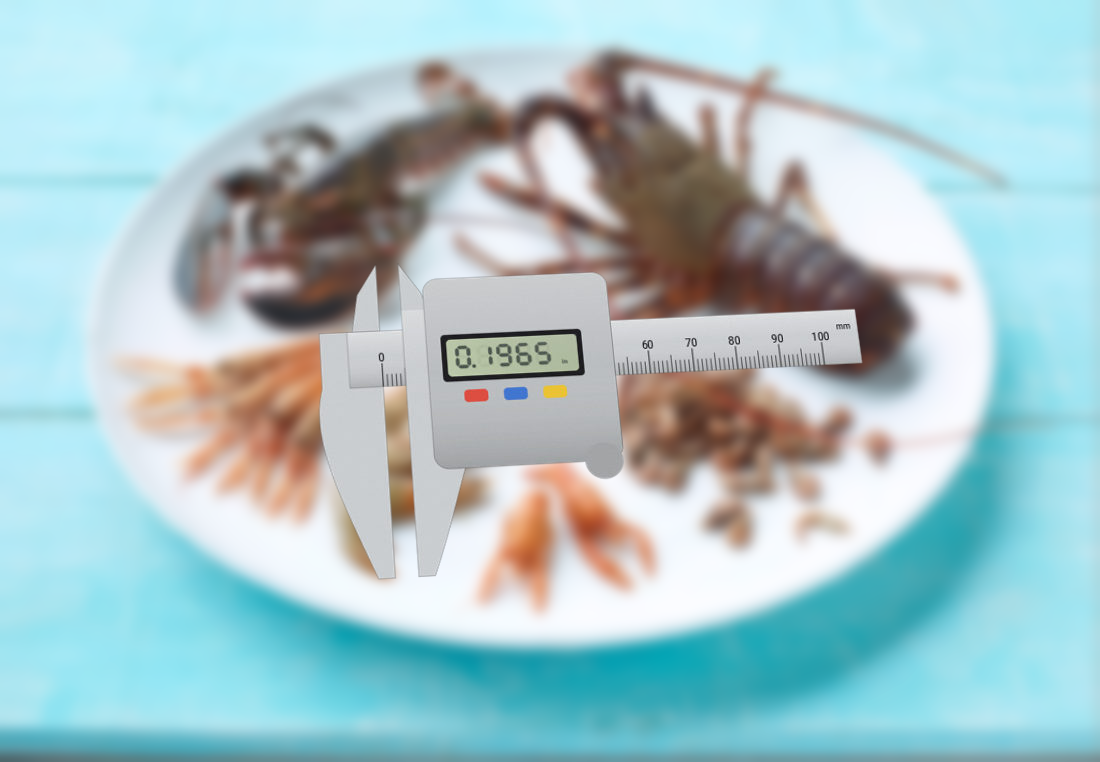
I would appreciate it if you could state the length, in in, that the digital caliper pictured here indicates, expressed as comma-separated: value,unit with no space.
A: 0.1965,in
